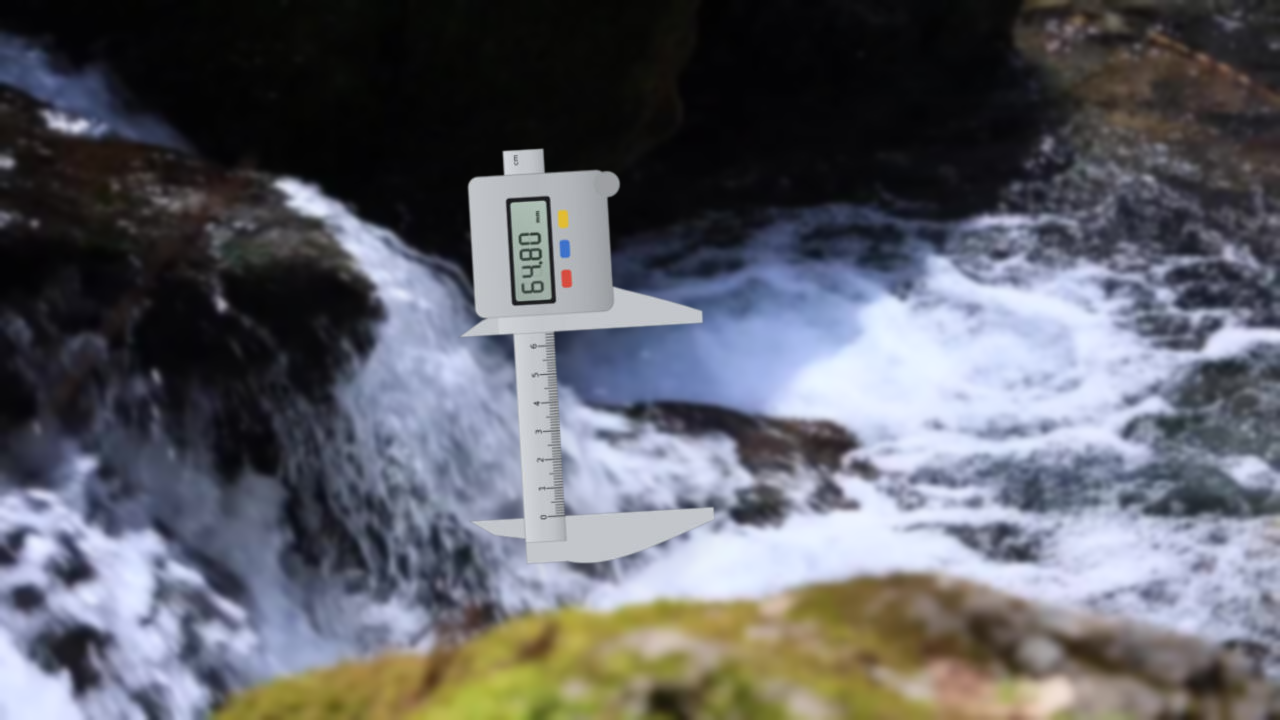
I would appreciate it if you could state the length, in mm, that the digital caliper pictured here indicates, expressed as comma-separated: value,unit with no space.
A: 64.80,mm
